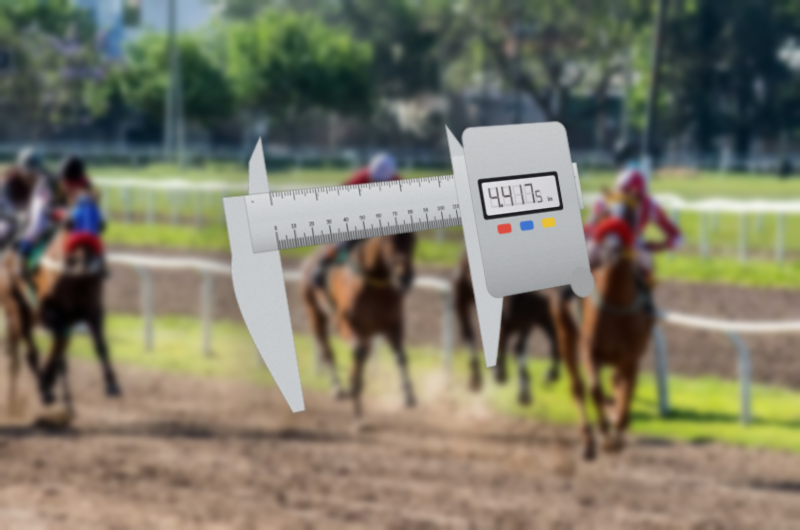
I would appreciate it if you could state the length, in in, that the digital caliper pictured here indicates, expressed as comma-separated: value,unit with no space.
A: 4.4175,in
